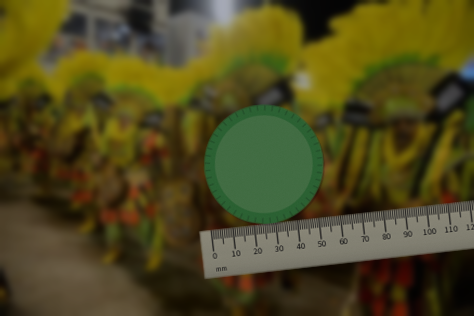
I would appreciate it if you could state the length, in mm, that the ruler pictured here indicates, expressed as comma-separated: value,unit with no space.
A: 55,mm
